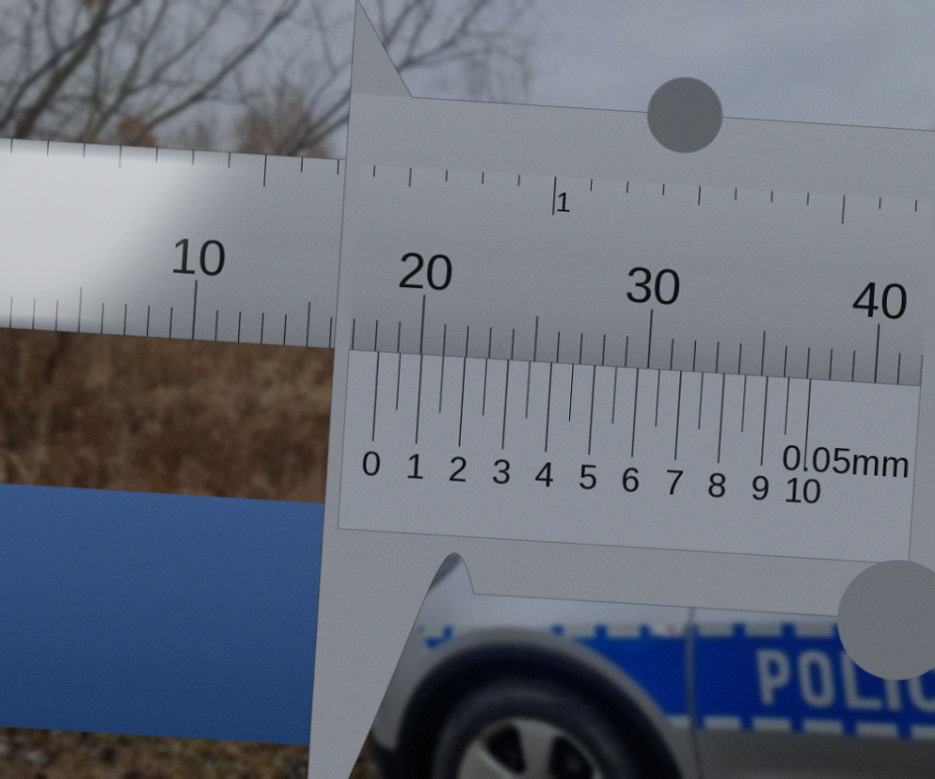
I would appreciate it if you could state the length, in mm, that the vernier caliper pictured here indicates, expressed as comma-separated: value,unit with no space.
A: 18.15,mm
